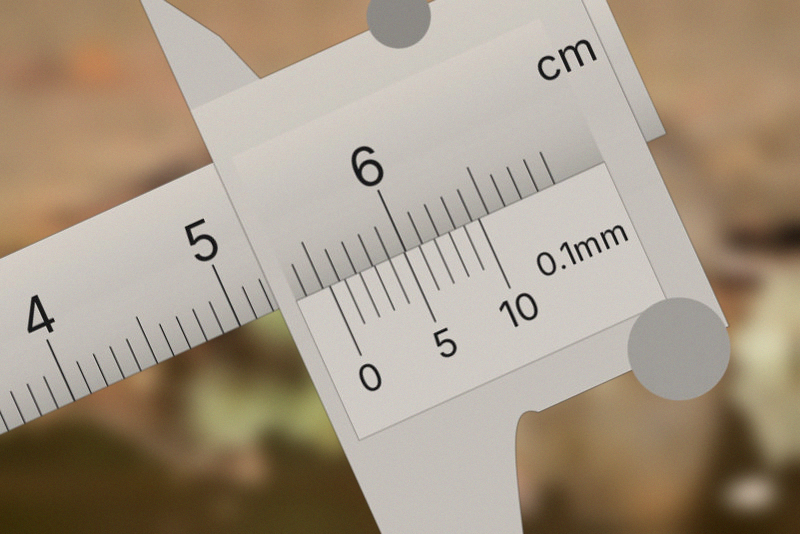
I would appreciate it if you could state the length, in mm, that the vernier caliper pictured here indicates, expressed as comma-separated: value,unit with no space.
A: 55.4,mm
